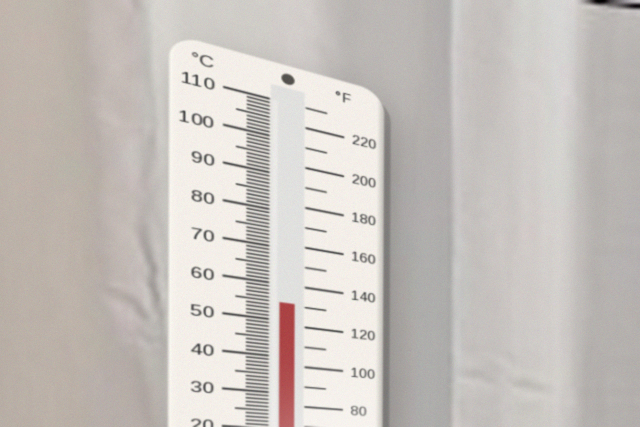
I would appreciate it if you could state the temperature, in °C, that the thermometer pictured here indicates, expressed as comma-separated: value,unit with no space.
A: 55,°C
